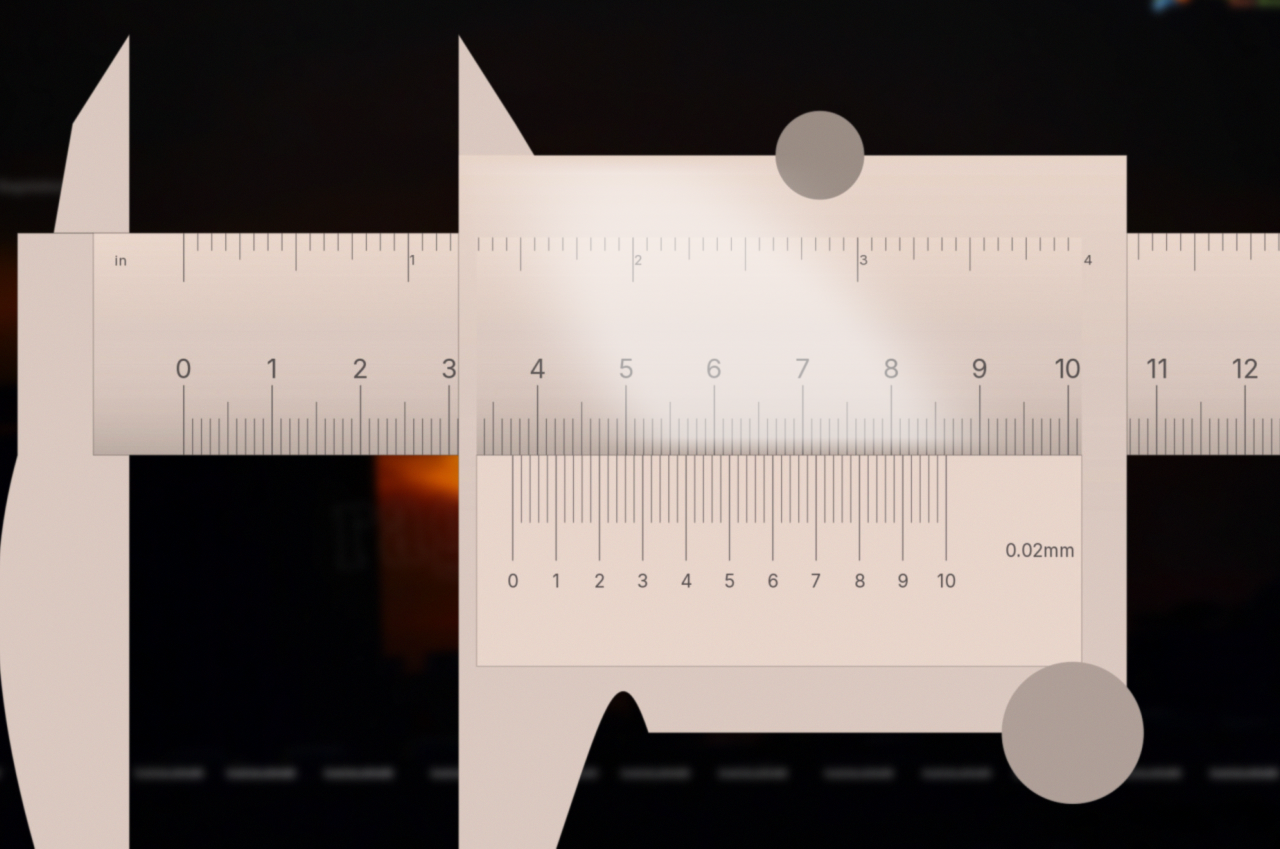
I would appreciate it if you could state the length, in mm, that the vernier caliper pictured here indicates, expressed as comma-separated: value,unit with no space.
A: 37.2,mm
